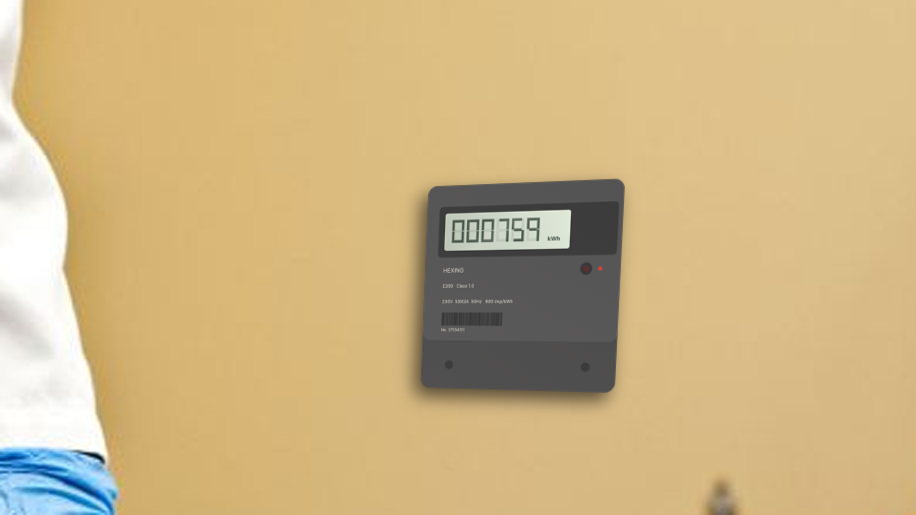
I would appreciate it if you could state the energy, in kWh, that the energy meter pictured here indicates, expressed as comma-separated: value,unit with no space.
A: 759,kWh
